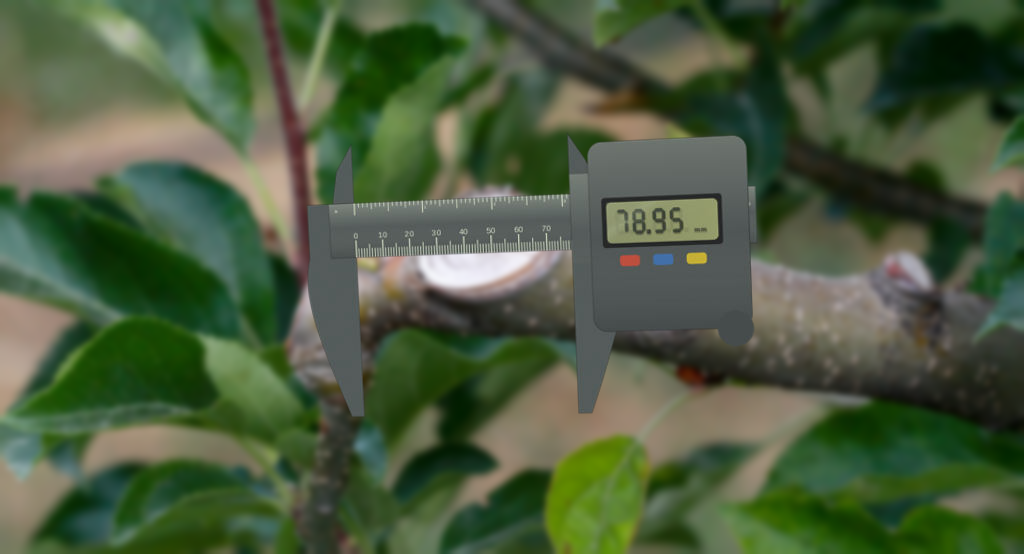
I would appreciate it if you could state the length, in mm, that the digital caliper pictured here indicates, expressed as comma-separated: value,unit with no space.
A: 78.95,mm
